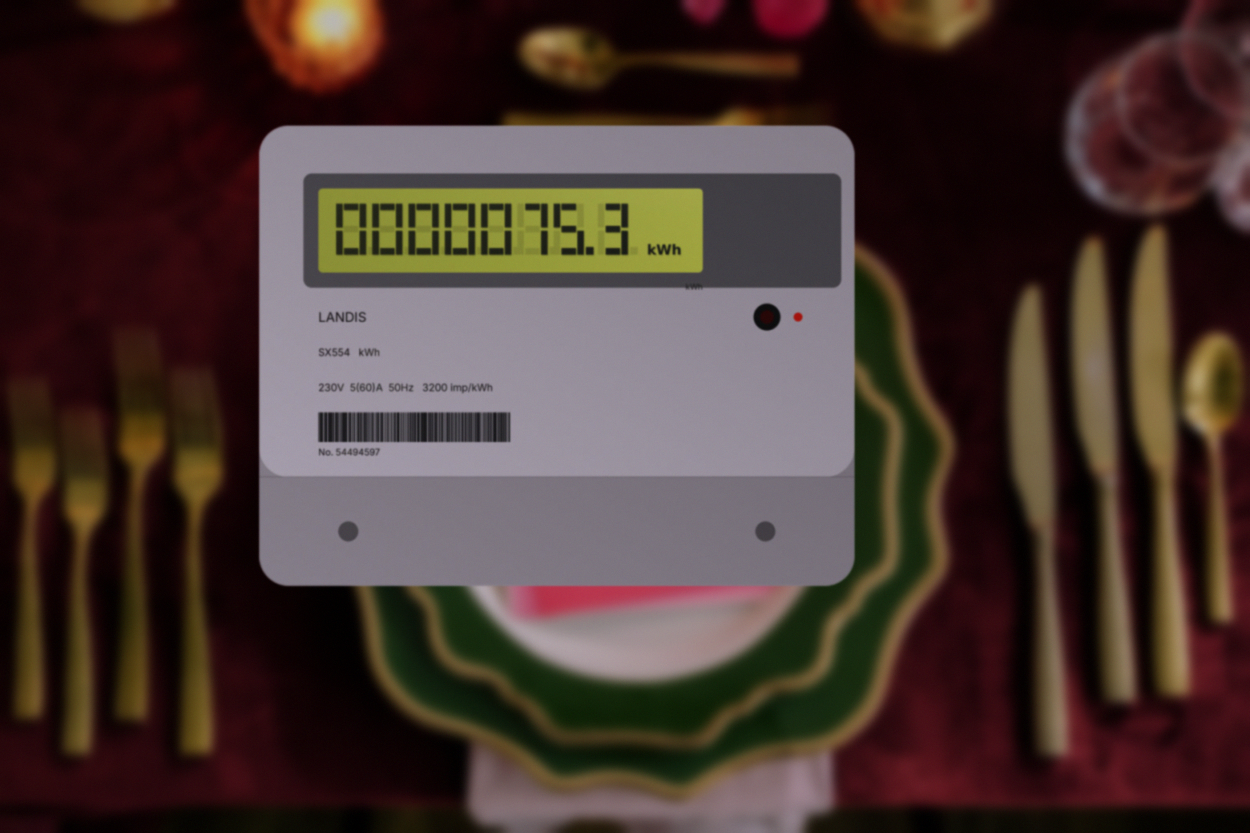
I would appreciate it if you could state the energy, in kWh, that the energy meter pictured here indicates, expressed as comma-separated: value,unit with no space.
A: 75.3,kWh
